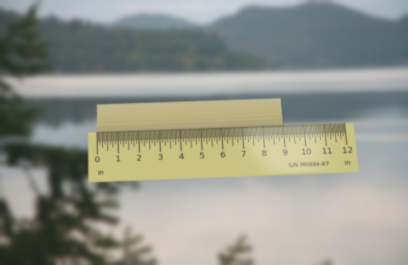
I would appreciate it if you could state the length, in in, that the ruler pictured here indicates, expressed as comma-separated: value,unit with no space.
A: 9,in
